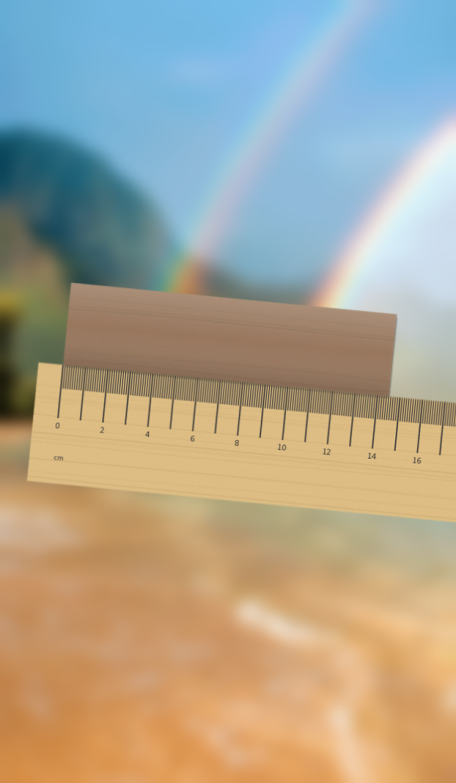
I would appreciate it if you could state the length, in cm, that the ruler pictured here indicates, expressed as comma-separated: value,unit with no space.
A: 14.5,cm
